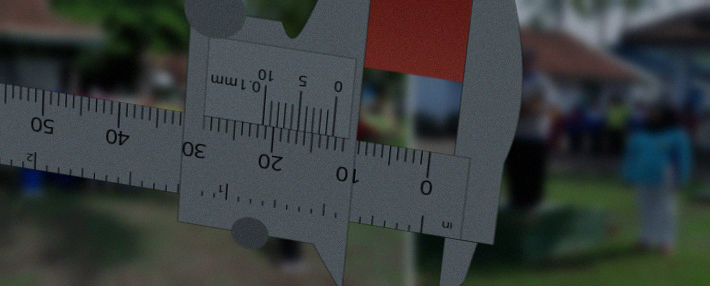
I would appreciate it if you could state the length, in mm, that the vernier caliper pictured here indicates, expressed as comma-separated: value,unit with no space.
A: 12.4,mm
